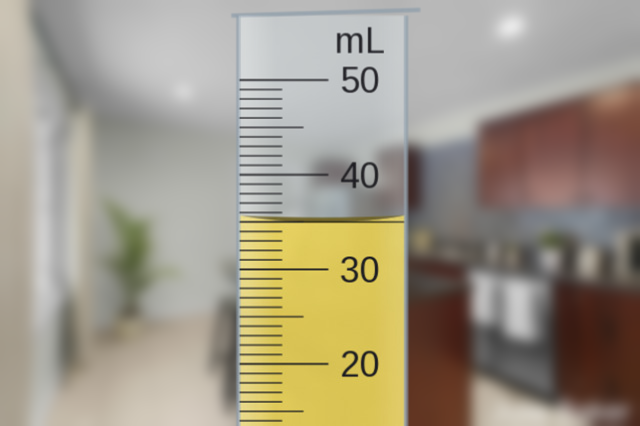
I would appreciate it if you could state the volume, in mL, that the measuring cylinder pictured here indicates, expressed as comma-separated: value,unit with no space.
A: 35,mL
